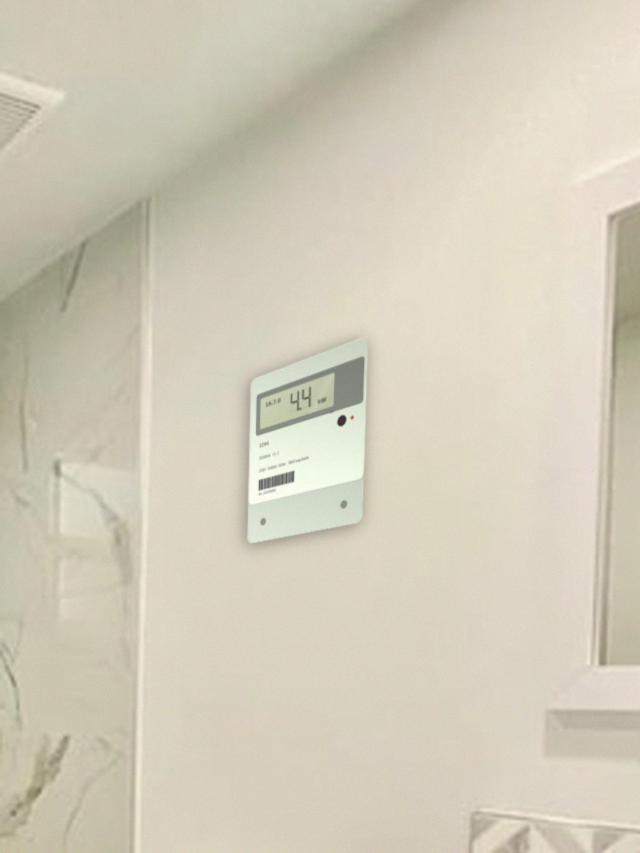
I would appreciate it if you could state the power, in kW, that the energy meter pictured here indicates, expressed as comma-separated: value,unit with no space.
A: 4.4,kW
